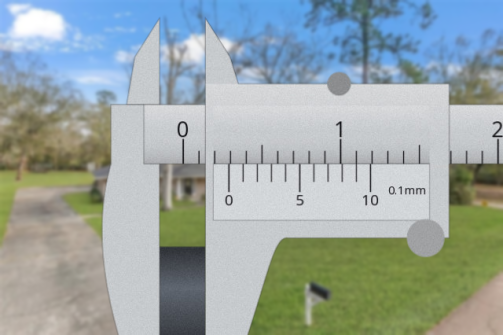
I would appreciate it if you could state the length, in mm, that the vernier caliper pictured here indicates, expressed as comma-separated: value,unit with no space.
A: 2.9,mm
